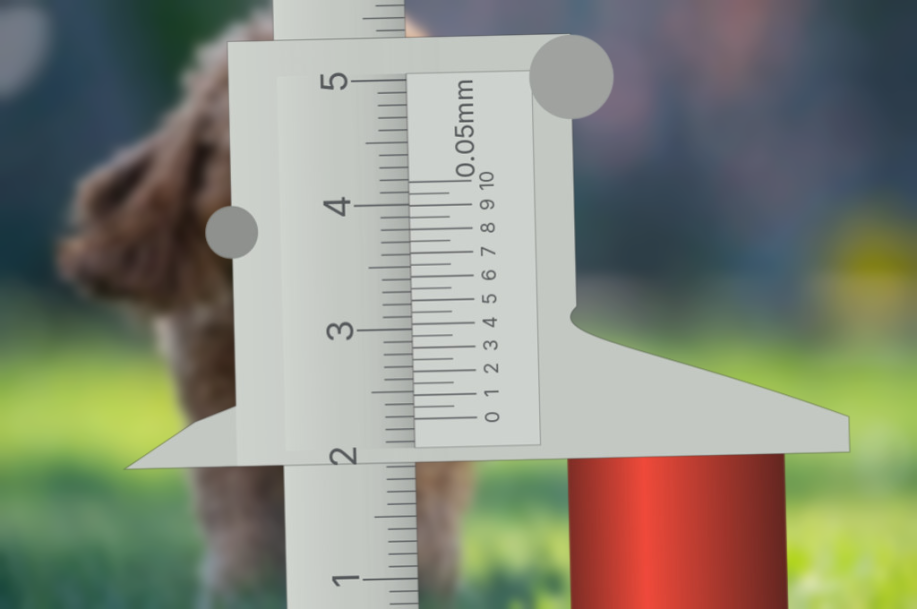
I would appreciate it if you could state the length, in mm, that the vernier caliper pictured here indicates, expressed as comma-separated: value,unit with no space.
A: 22.8,mm
